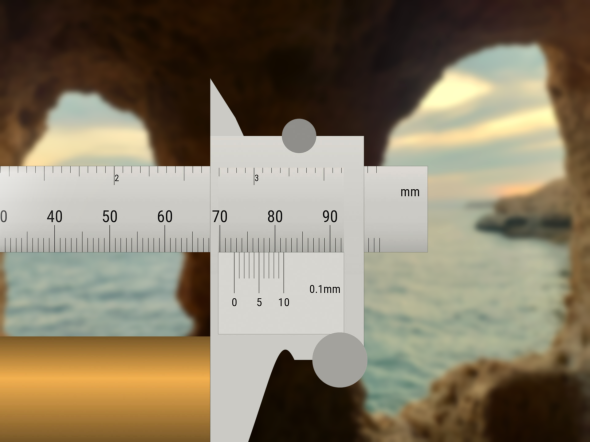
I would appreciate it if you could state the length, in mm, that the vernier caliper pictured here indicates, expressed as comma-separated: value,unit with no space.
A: 72.6,mm
